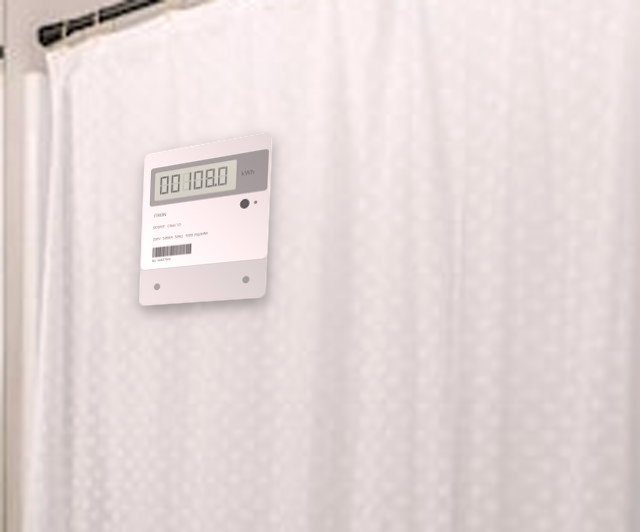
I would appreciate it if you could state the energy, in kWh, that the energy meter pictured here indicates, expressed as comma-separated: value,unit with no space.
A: 108.0,kWh
